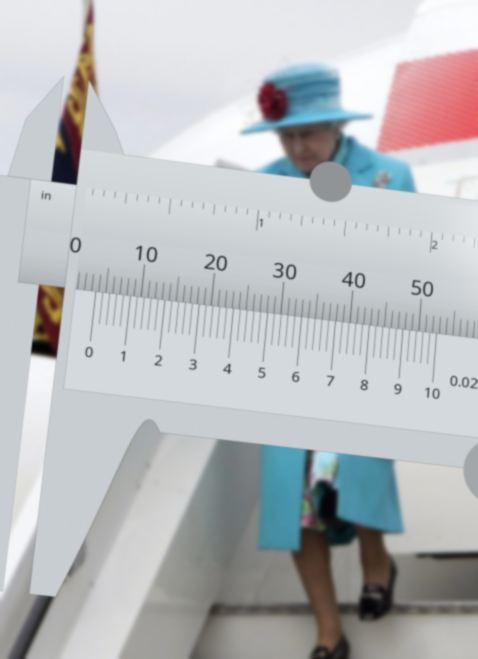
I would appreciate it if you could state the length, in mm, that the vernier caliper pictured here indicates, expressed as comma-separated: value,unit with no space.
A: 3.6,mm
